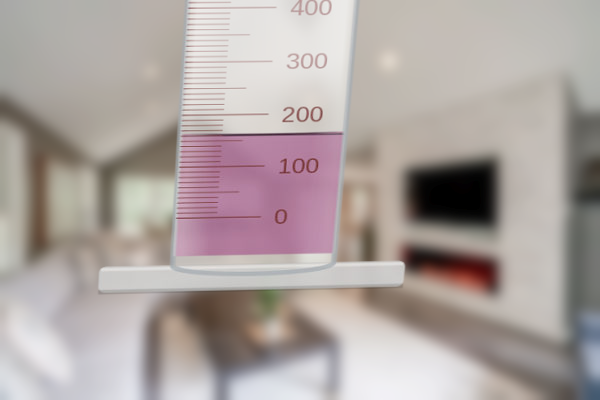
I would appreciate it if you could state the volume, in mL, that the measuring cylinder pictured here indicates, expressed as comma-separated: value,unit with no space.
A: 160,mL
